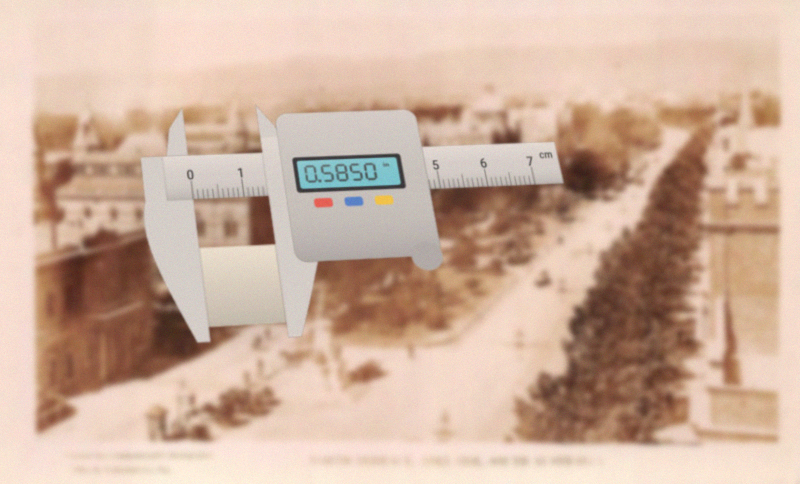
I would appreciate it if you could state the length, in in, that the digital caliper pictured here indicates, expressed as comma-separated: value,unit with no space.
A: 0.5850,in
